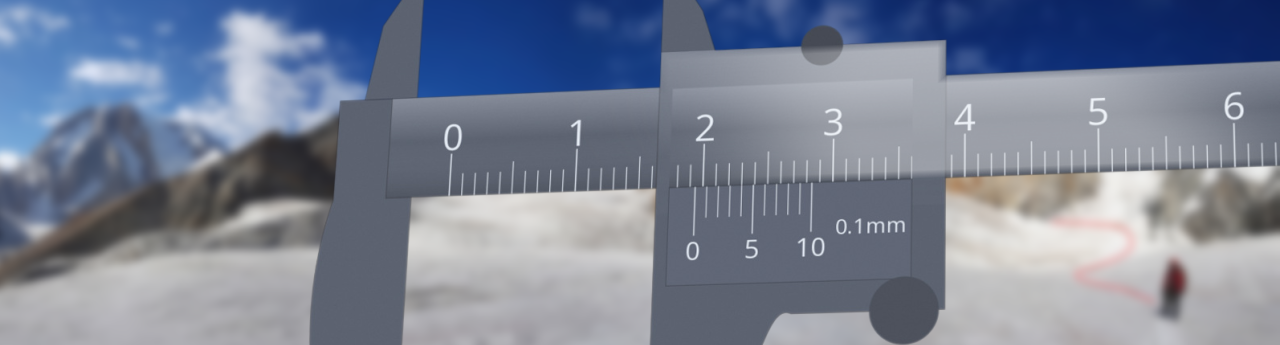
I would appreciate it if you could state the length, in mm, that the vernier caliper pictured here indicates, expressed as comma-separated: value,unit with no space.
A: 19.4,mm
